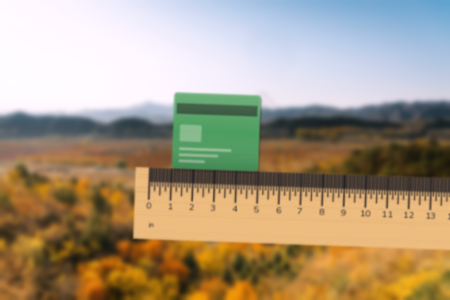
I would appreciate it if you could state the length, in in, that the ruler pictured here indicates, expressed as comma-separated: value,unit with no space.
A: 4,in
